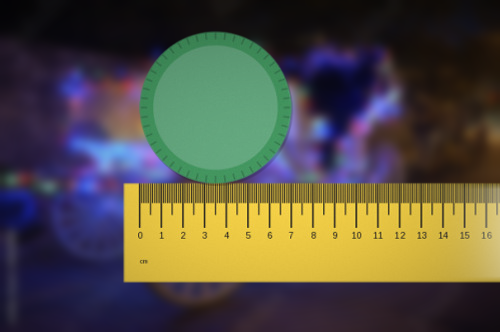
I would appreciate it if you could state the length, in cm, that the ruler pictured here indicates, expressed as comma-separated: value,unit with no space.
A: 7,cm
